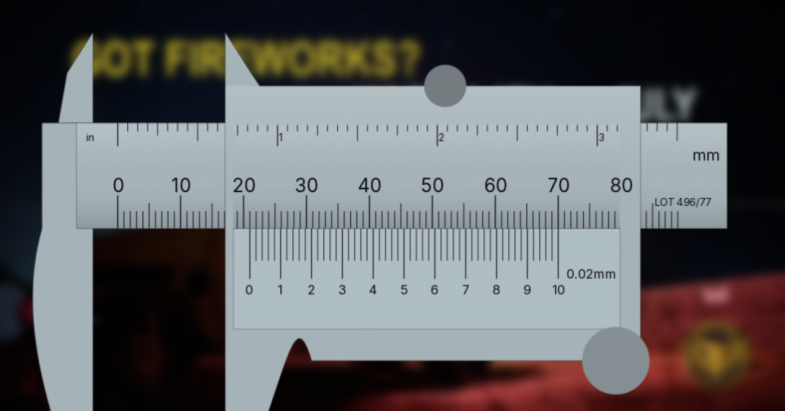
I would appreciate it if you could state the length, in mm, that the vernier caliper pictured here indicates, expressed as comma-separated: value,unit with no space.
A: 21.0,mm
